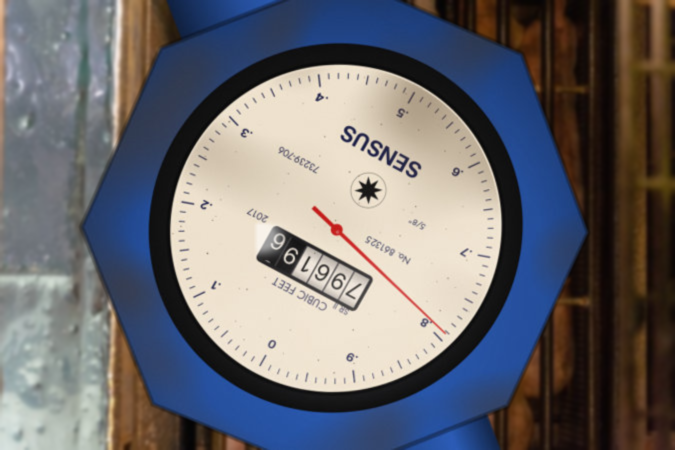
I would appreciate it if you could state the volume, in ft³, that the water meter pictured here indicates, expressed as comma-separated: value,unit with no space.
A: 796195.79,ft³
